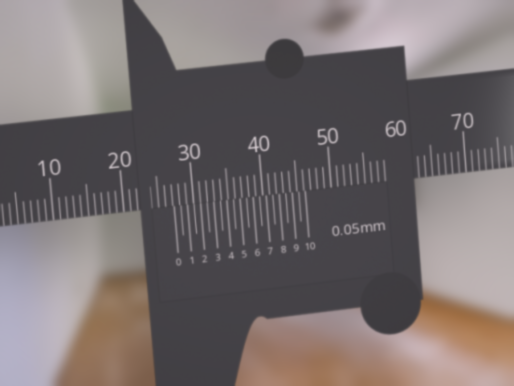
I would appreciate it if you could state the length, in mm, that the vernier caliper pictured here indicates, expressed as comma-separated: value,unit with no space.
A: 27.2,mm
